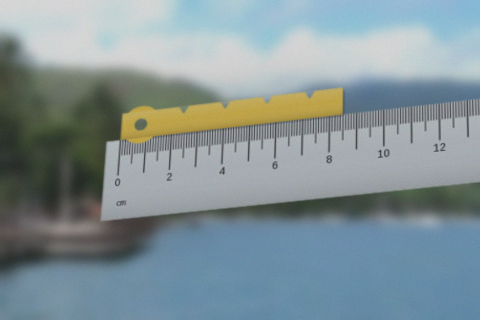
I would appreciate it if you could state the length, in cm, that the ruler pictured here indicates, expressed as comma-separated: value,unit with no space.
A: 8.5,cm
